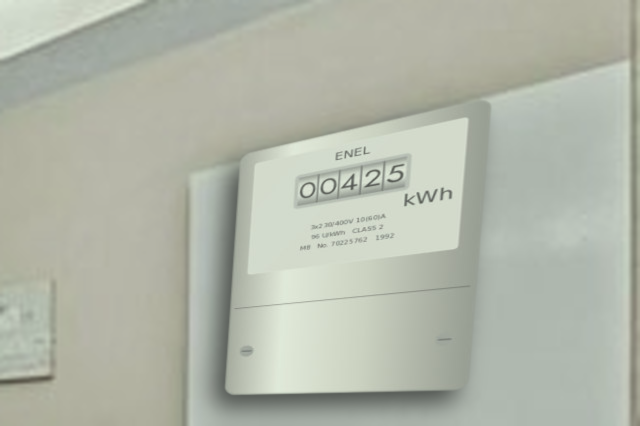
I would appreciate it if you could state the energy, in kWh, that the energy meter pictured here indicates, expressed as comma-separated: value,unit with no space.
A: 425,kWh
